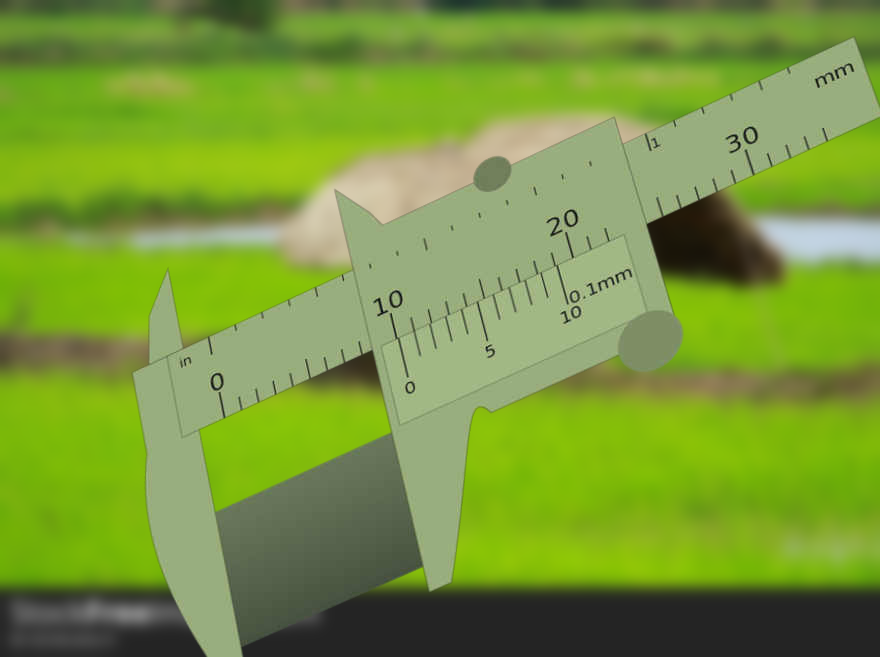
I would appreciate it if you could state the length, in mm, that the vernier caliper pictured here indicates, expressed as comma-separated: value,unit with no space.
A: 10.1,mm
